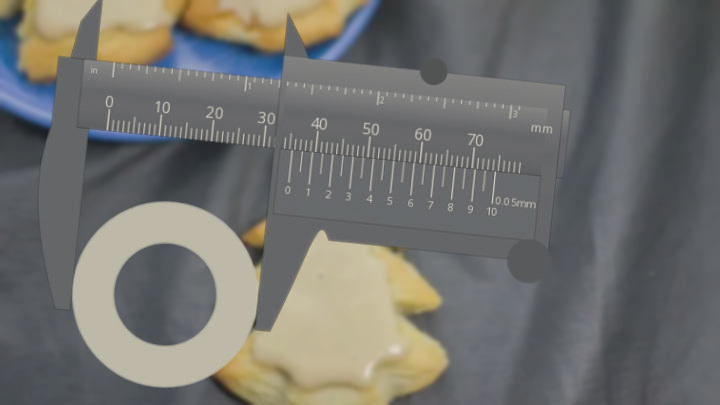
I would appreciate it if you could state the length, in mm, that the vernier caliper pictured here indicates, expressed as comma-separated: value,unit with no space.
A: 35.5,mm
